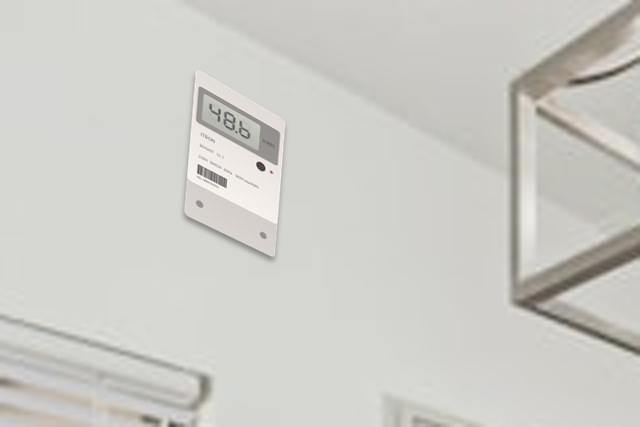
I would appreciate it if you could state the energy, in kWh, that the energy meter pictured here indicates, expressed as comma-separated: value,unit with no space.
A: 48.6,kWh
